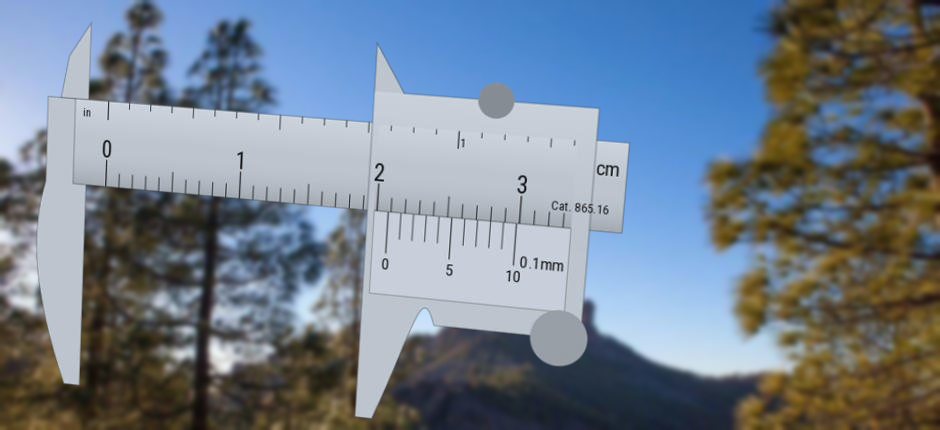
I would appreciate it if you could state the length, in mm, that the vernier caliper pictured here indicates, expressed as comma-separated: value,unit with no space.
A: 20.8,mm
